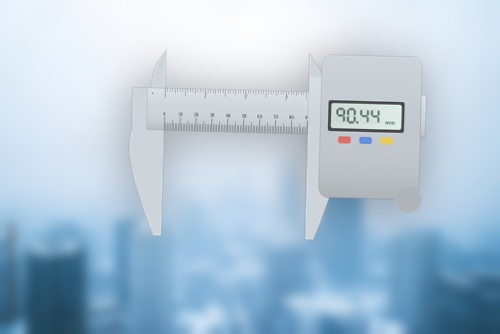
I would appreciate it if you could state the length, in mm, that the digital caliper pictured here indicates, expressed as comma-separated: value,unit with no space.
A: 90.44,mm
